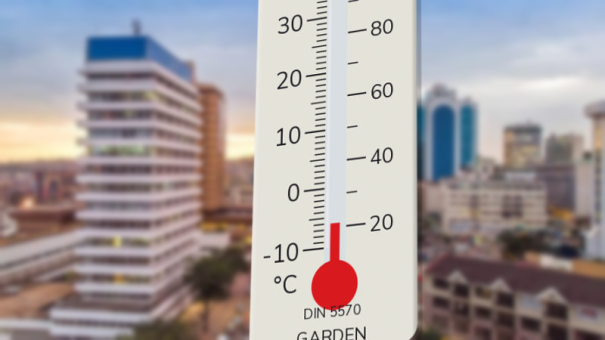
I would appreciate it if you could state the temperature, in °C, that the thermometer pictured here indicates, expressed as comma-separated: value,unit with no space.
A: -6,°C
